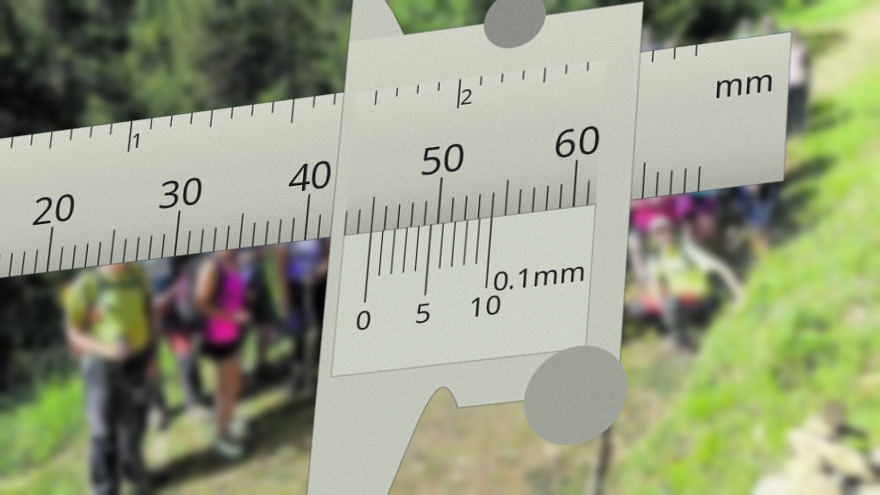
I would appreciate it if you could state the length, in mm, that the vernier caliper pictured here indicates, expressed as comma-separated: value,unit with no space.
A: 45.0,mm
